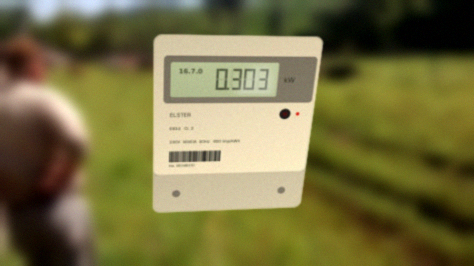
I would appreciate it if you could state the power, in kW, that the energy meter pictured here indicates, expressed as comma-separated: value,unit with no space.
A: 0.303,kW
